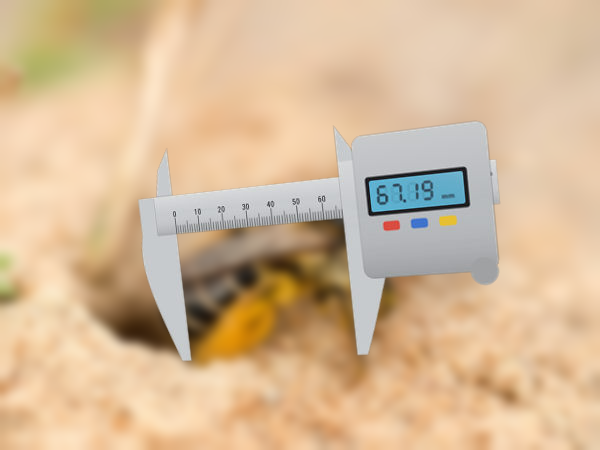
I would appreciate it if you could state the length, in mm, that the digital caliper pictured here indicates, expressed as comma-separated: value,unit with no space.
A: 67.19,mm
